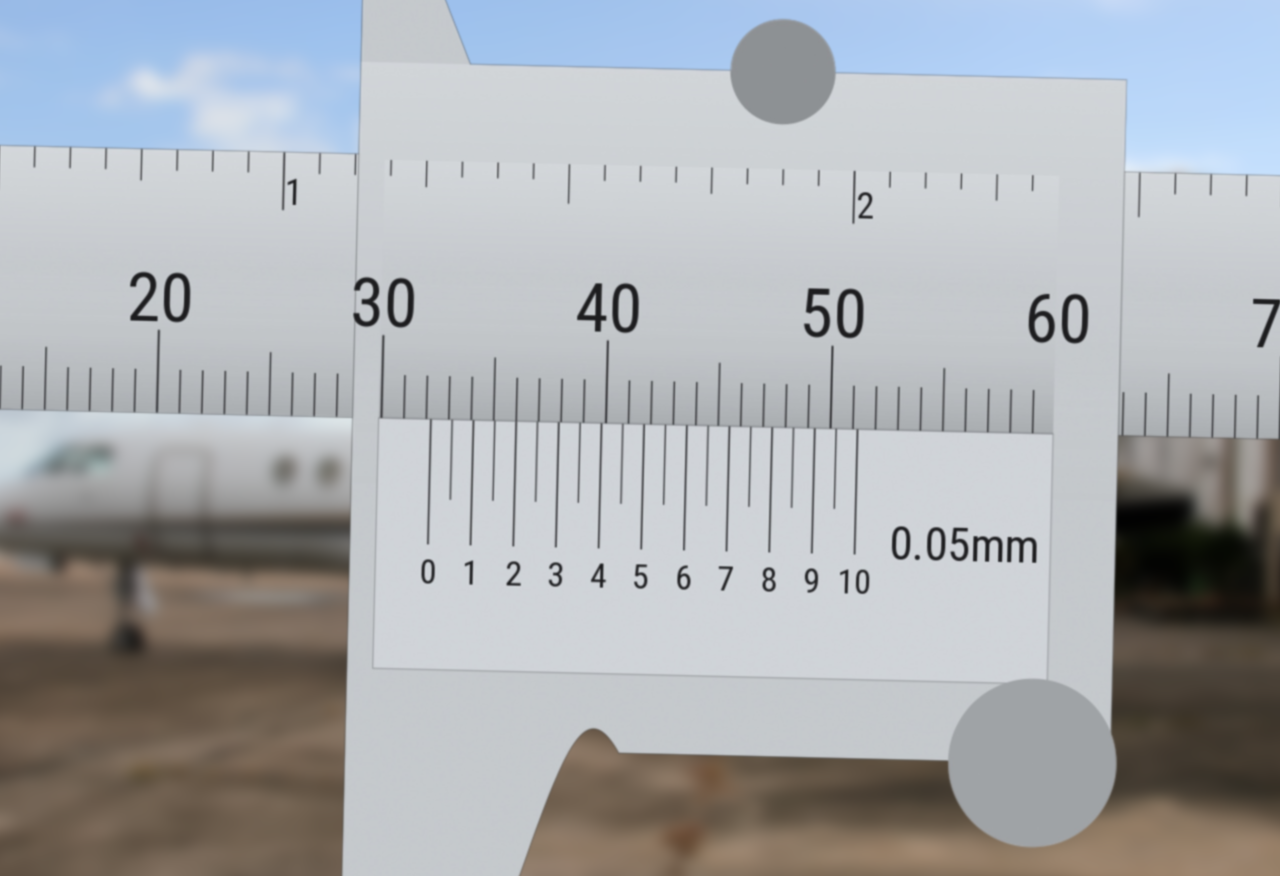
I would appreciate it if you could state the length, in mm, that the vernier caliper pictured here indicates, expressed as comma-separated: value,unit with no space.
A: 32.2,mm
